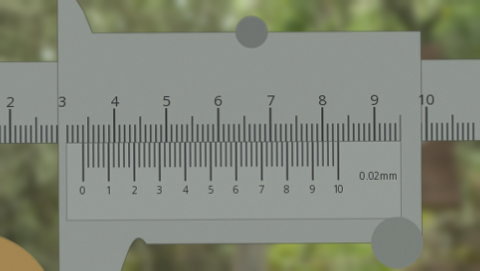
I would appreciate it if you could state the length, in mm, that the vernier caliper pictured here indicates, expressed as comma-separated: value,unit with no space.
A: 34.0,mm
